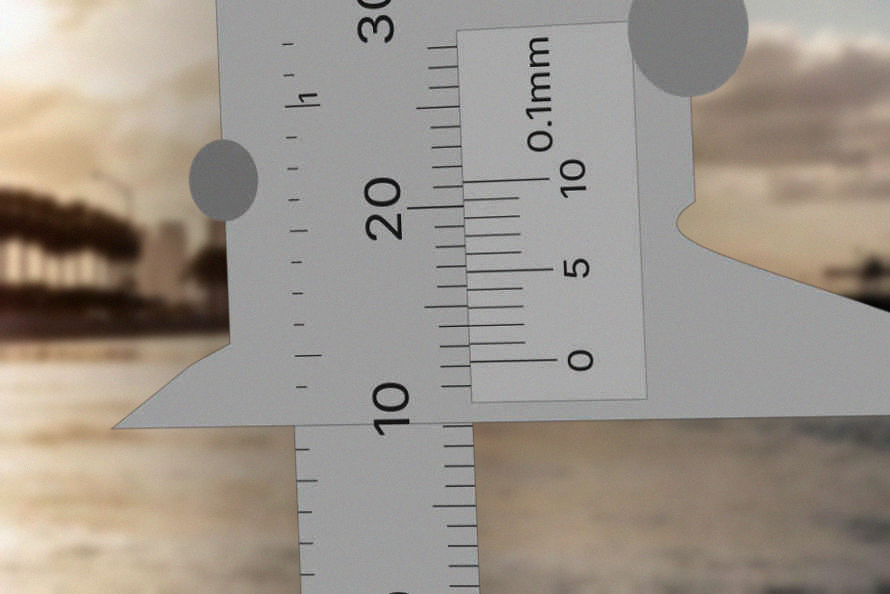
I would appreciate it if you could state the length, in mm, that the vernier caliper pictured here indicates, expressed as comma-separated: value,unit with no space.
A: 12.2,mm
